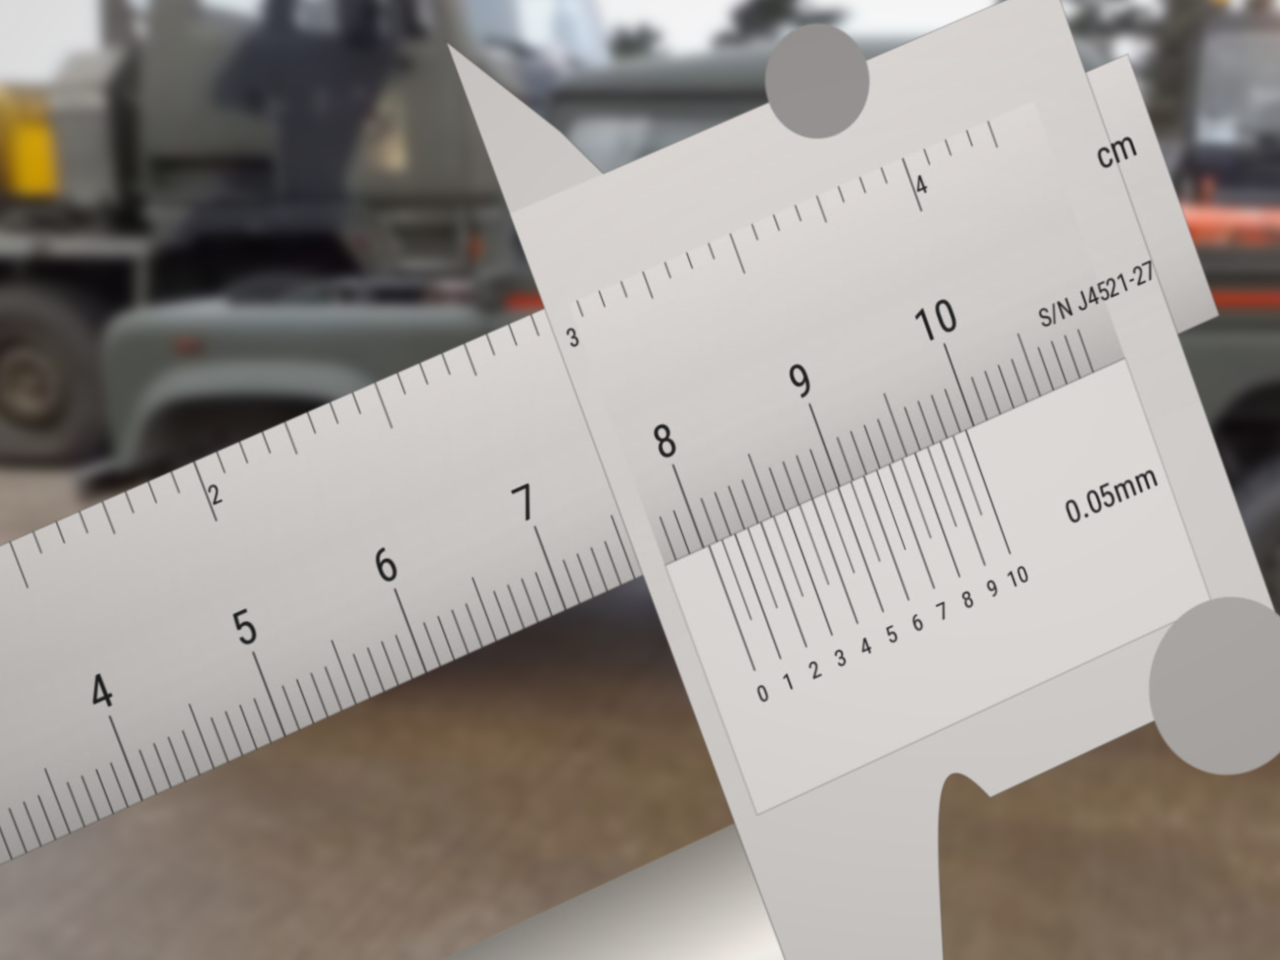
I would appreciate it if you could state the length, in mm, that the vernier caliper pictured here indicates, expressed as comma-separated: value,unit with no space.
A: 80.4,mm
